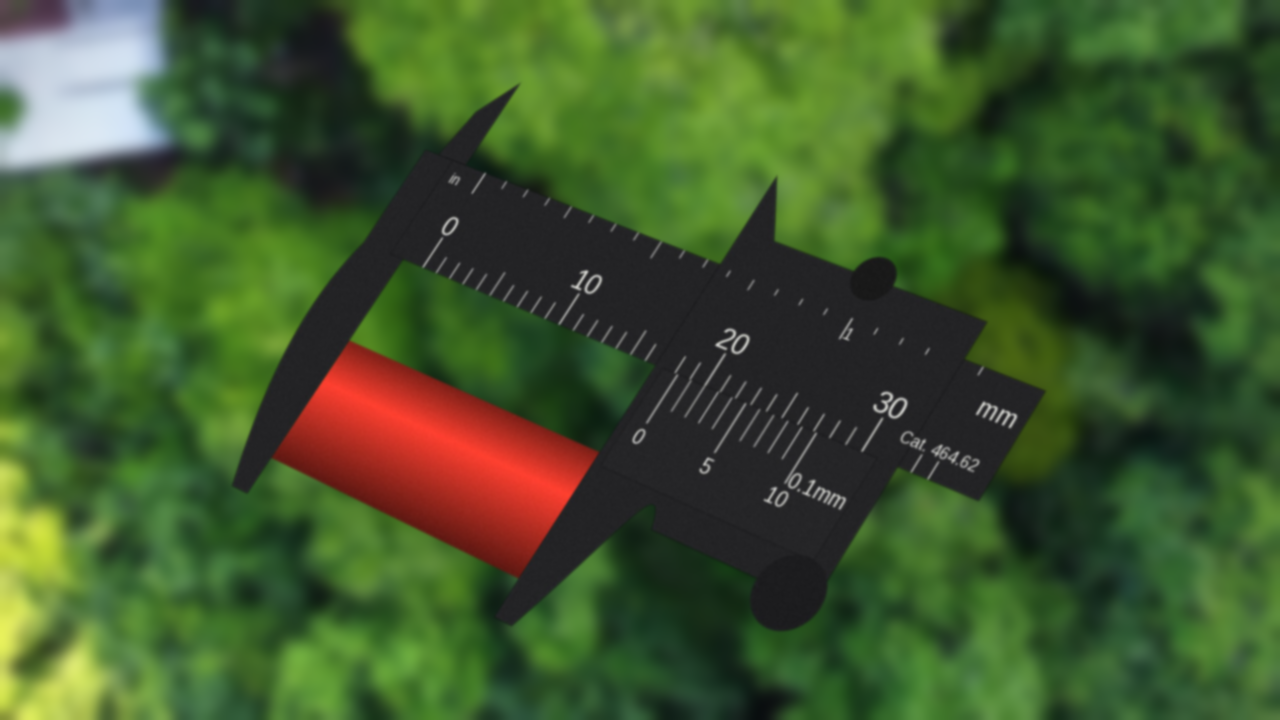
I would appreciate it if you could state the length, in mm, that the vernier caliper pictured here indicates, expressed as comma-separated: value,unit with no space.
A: 18.2,mm
